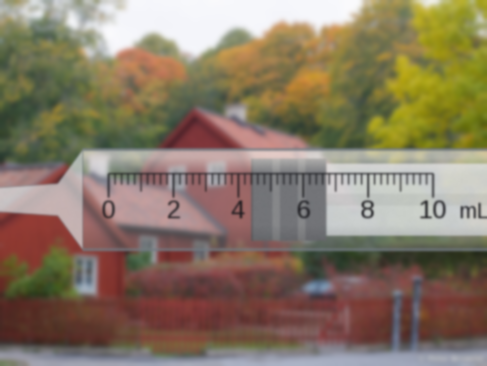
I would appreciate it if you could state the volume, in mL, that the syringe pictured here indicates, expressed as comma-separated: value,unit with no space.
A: 4.4,mL
